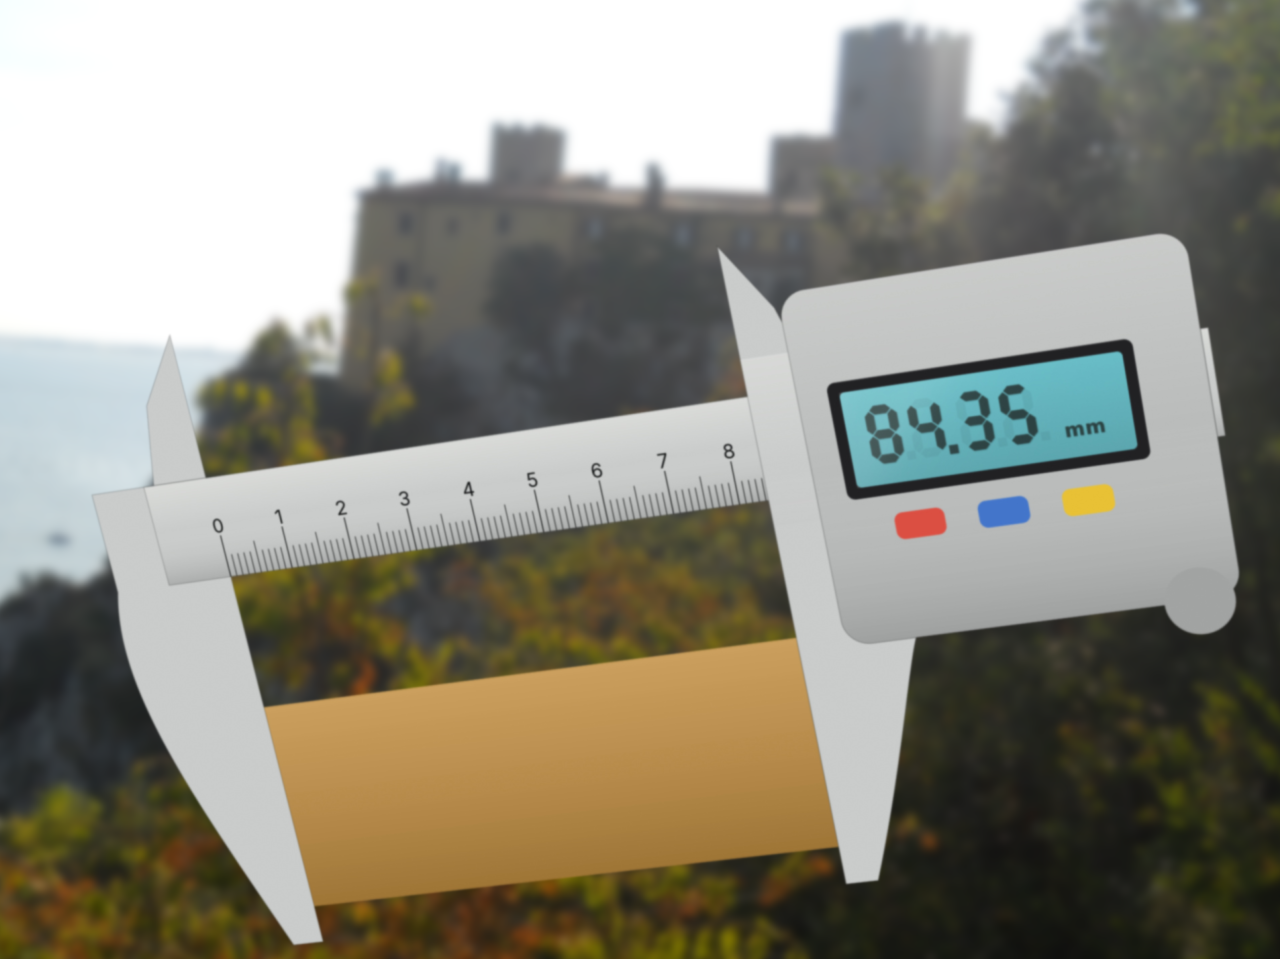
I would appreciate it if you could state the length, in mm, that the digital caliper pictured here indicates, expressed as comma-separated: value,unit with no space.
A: 84.35,mm
